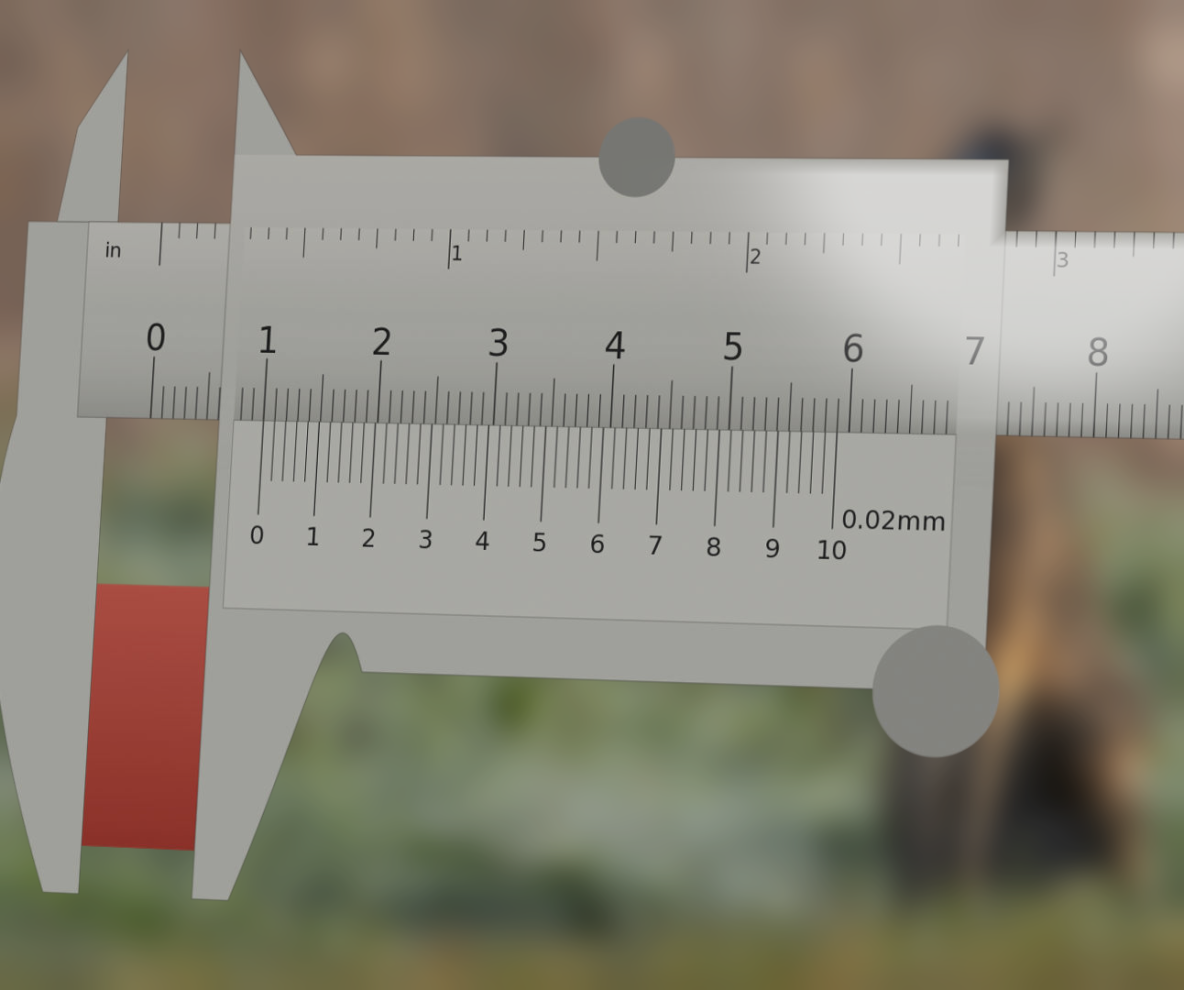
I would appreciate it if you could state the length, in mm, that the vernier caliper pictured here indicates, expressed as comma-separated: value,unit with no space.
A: 10.0,mm
